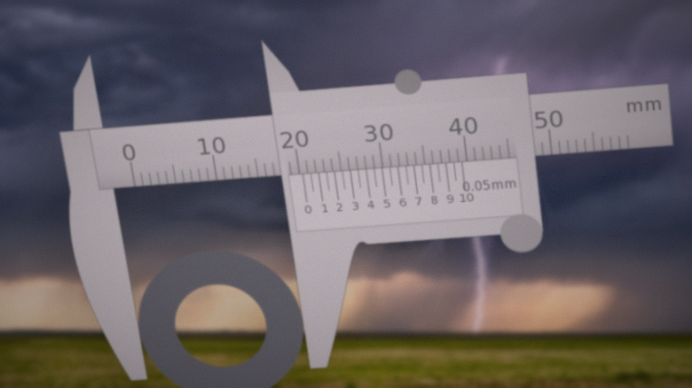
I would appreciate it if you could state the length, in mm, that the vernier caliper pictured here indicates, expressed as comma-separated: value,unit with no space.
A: 20.4,mm
